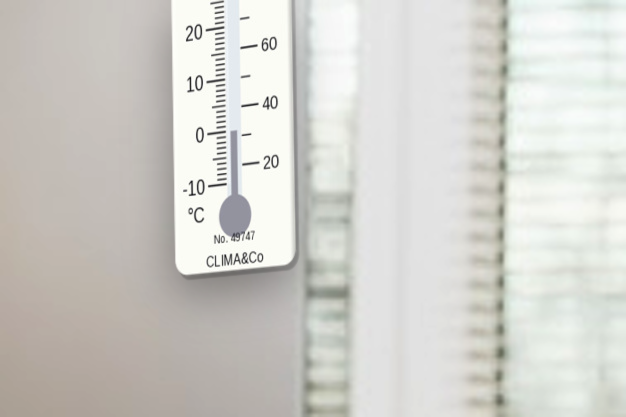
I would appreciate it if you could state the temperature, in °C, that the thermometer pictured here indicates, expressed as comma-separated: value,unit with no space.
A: 0,°C
